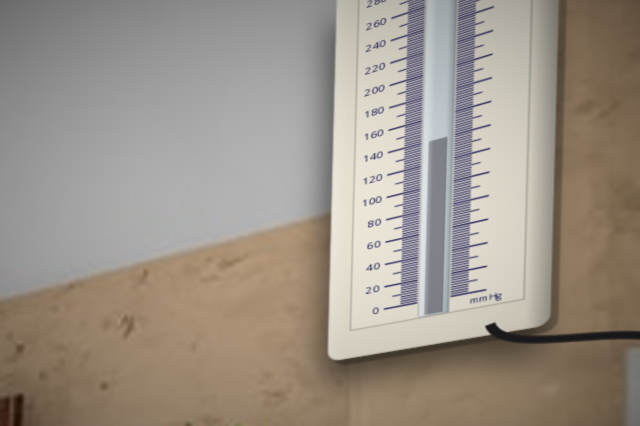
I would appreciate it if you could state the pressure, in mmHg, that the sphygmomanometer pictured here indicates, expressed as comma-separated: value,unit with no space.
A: 140,mmHg
